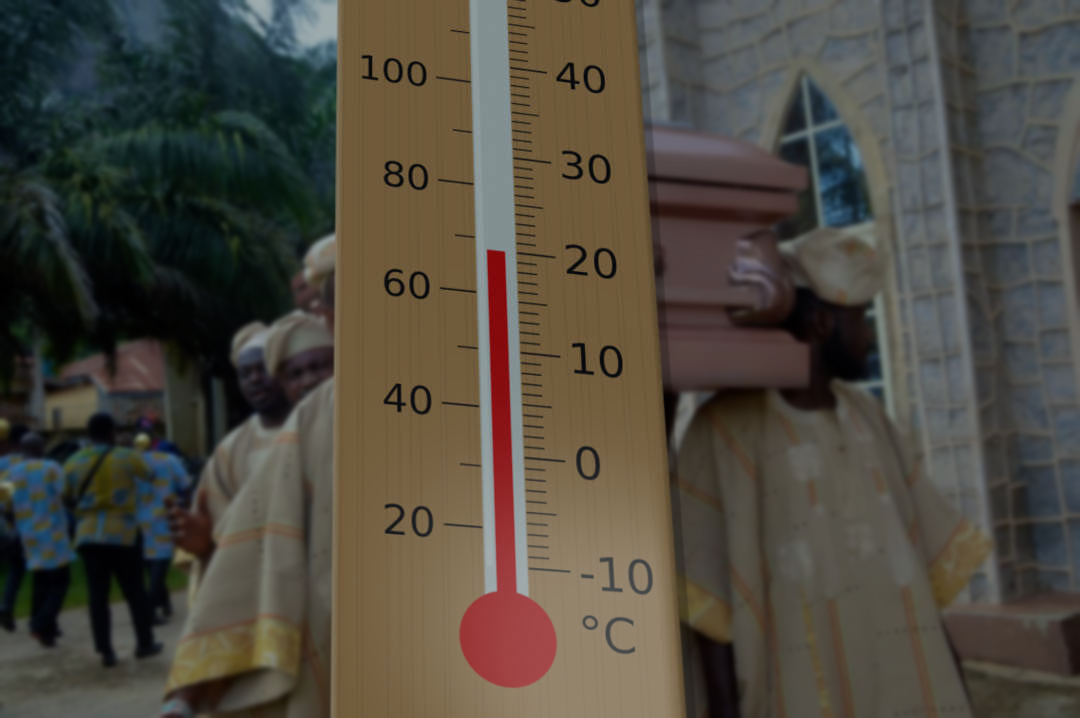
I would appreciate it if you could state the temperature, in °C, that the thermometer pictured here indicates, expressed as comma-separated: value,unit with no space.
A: 20,°C
